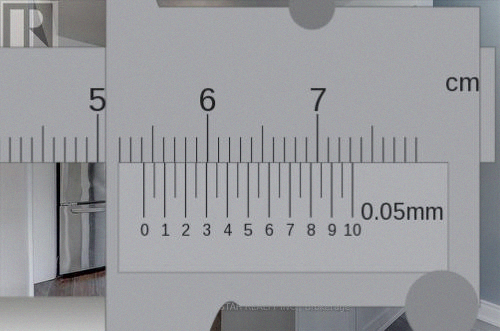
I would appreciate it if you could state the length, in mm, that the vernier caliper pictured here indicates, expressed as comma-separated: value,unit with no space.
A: 54.2,mm
